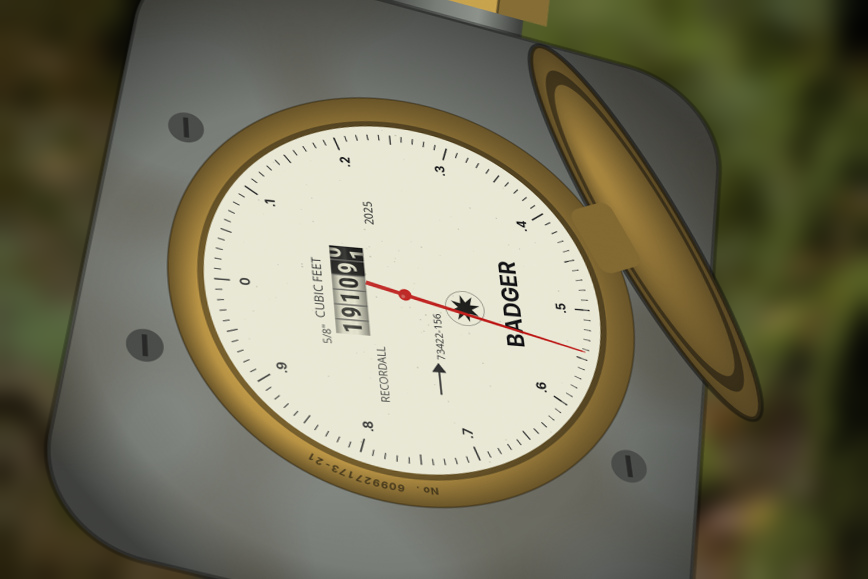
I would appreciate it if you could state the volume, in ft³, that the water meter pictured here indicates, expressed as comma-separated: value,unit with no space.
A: 191090.54,ft³
